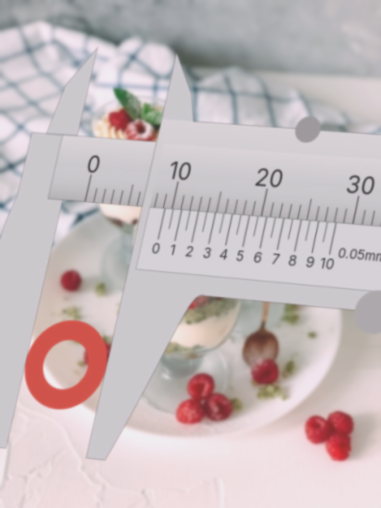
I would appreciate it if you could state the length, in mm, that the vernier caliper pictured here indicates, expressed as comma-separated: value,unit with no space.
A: 9.2,mm
